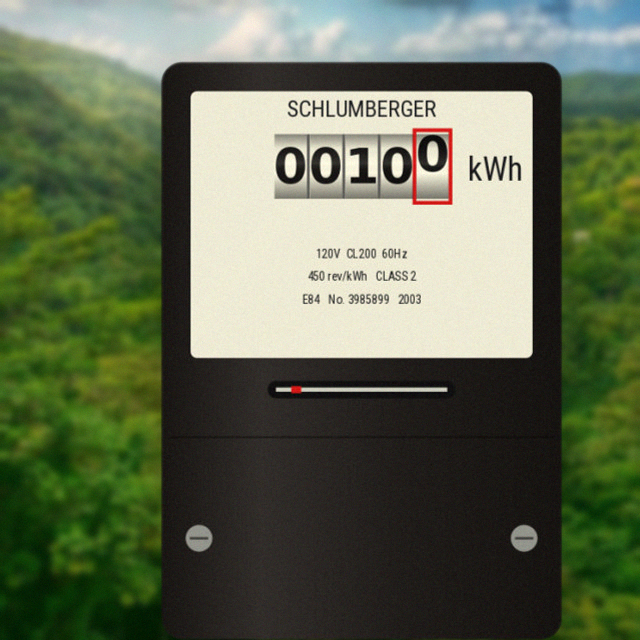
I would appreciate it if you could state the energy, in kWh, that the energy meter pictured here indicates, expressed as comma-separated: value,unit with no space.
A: 10.0,kWh
